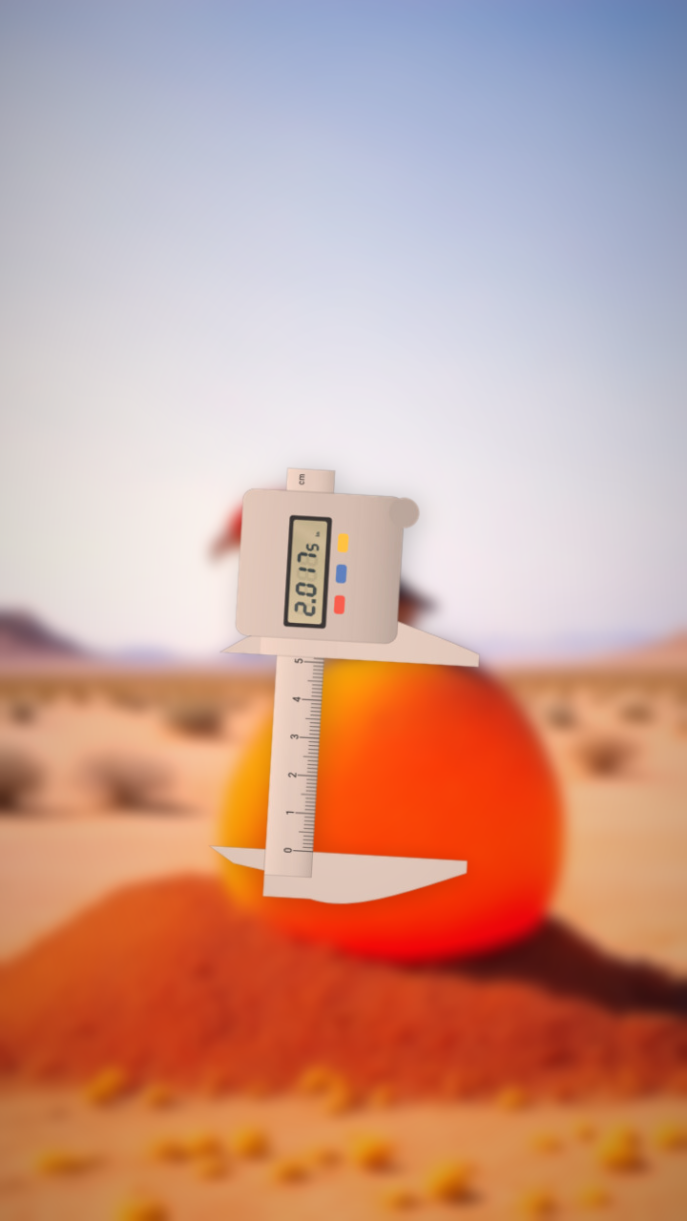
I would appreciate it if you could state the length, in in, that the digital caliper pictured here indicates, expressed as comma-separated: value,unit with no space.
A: 2.0175,in
